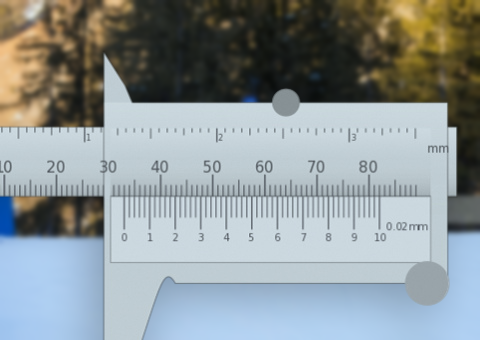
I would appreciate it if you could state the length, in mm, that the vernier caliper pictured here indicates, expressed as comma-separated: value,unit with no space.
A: 33.0,mm
